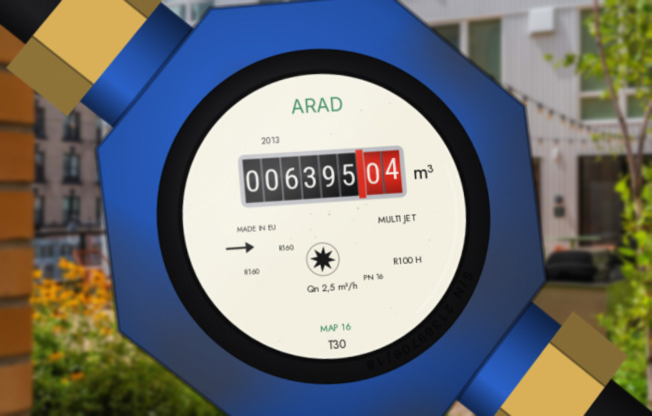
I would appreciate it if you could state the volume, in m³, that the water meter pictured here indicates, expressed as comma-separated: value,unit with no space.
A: 6395.04,m³
